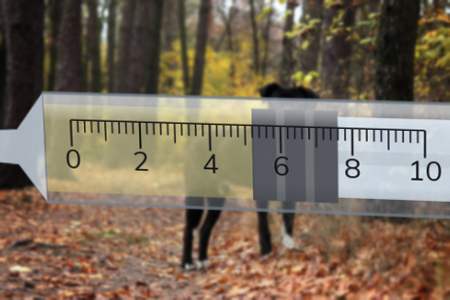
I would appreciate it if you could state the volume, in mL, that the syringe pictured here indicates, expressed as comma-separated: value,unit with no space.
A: 5.2,mL
